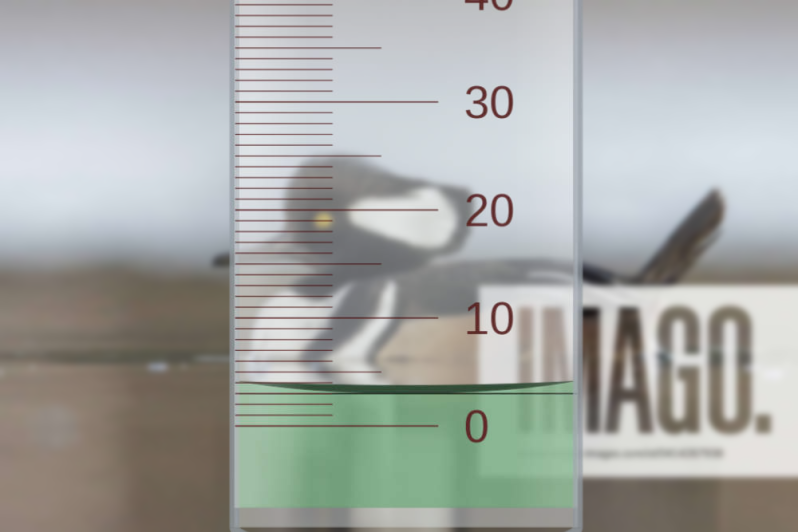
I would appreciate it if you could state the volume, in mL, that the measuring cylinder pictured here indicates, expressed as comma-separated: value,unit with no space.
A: 3,mL
